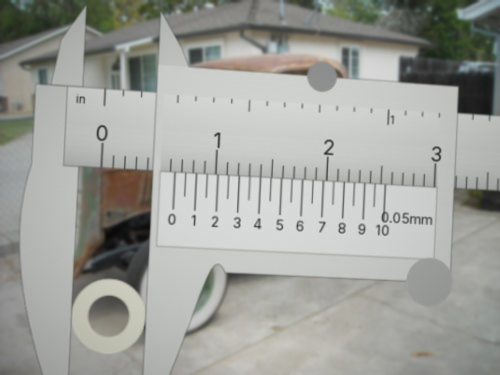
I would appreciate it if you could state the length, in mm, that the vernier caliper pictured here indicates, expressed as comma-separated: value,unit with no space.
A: 6.4,mm
